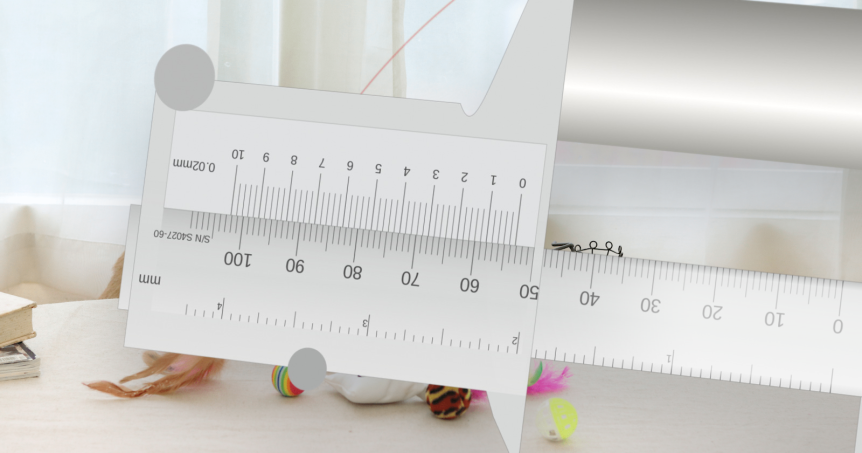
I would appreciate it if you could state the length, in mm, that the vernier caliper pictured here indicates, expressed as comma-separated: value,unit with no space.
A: 53.2,mm
